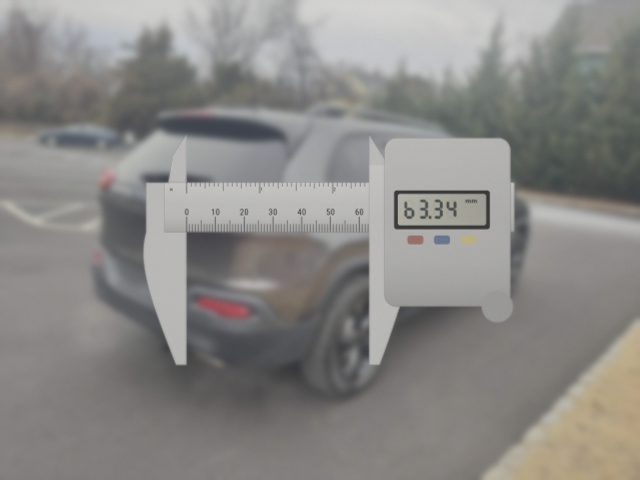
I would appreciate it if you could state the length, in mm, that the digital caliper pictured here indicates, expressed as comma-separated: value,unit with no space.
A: 63.34,mm
